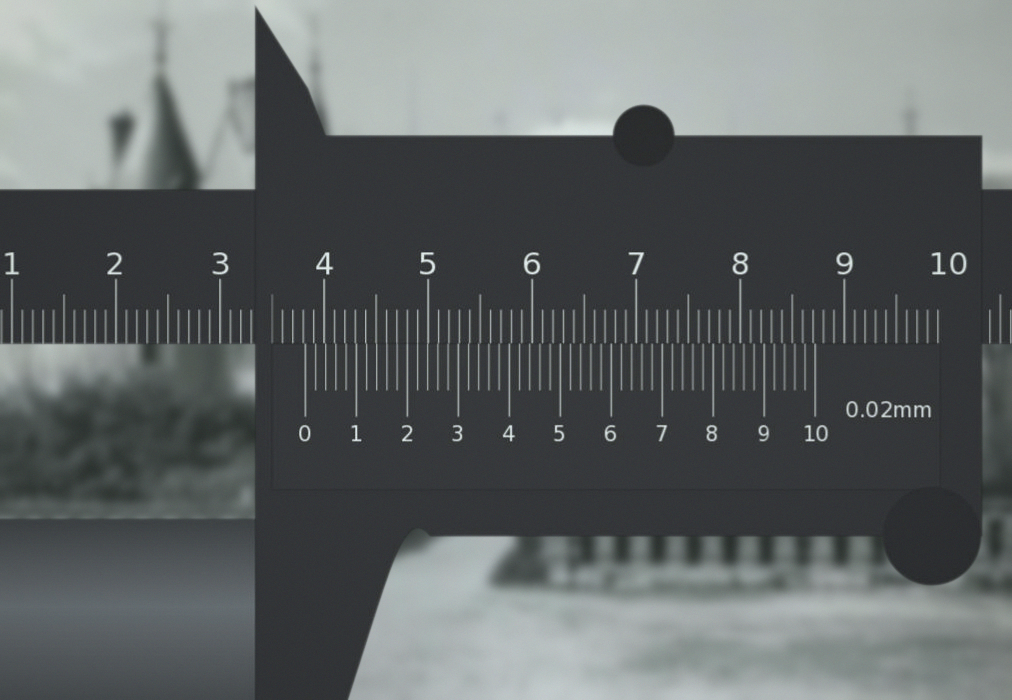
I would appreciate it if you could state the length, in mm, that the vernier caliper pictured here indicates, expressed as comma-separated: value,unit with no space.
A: 38.2,mm
